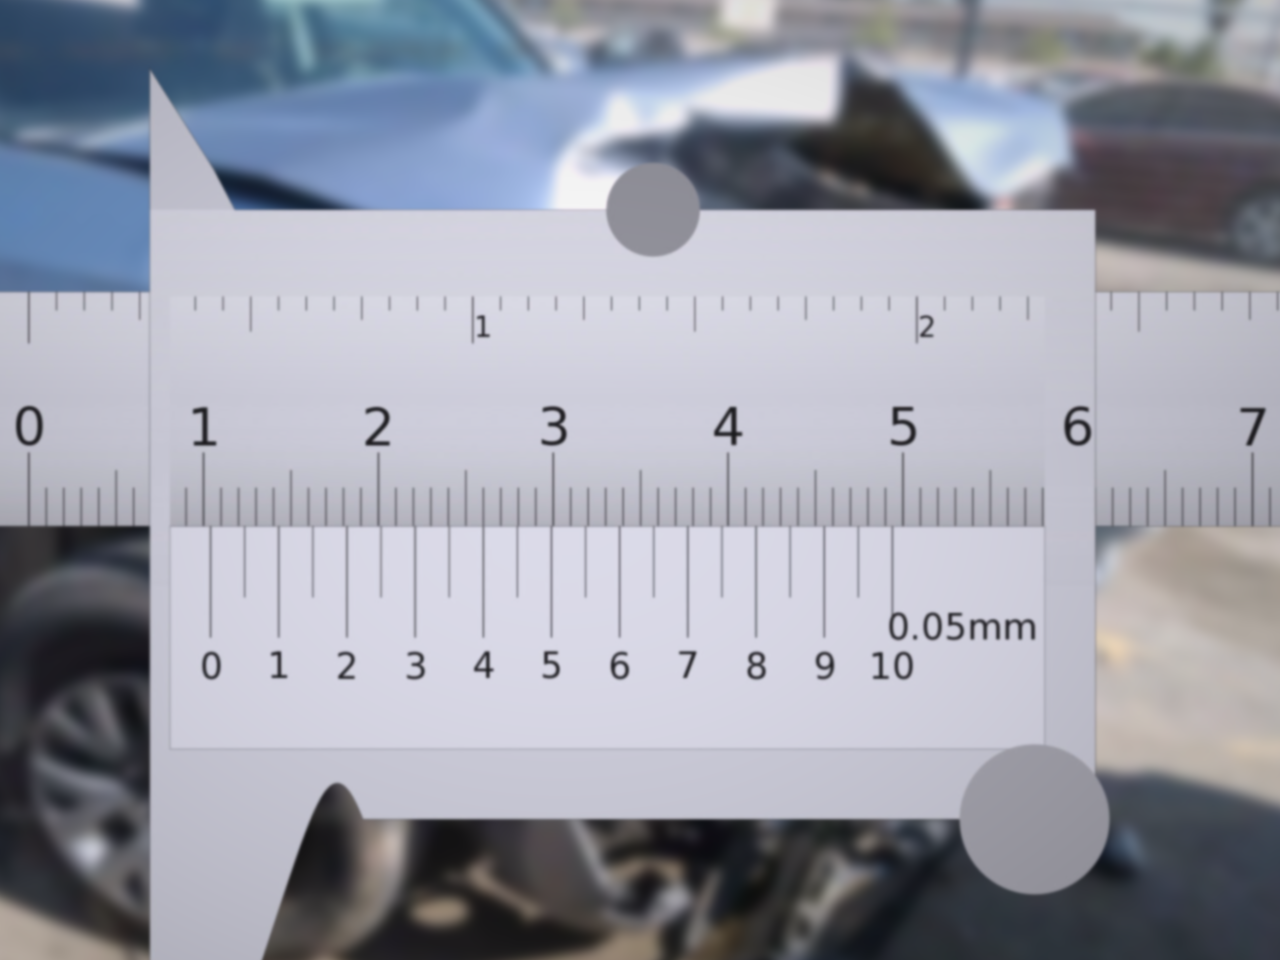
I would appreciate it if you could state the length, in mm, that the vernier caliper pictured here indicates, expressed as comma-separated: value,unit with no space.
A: 10.4,mm
